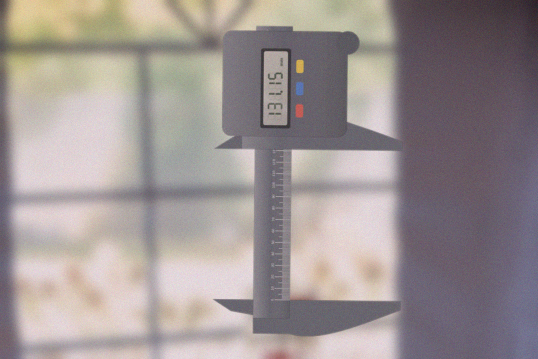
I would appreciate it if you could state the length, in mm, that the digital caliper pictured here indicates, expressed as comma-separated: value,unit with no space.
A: 131.15,mm
